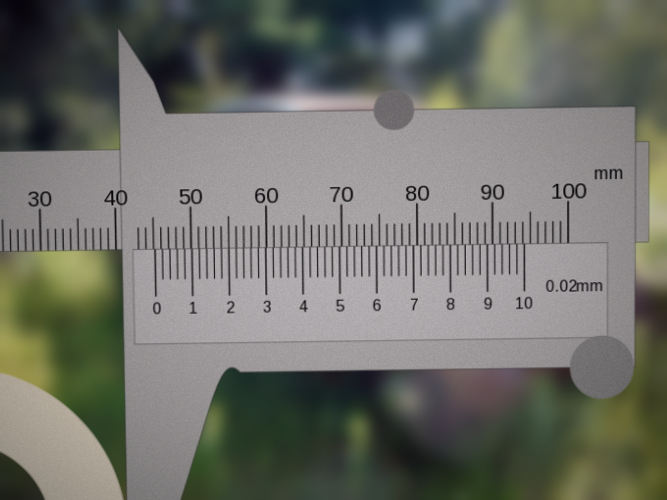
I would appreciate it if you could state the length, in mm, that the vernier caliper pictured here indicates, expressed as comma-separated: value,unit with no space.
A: 45.2,mm
